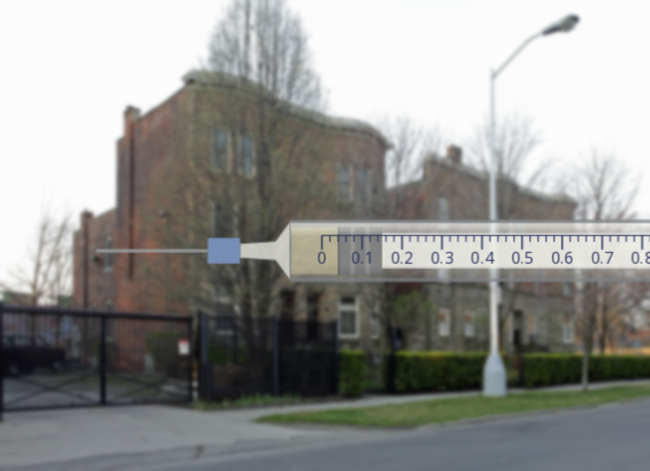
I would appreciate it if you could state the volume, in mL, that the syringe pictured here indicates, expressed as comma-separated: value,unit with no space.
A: 0.04,mL
